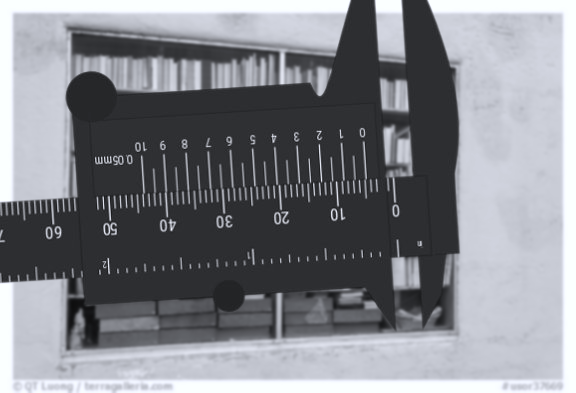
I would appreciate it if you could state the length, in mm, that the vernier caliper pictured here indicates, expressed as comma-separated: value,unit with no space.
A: 4.8,mm
